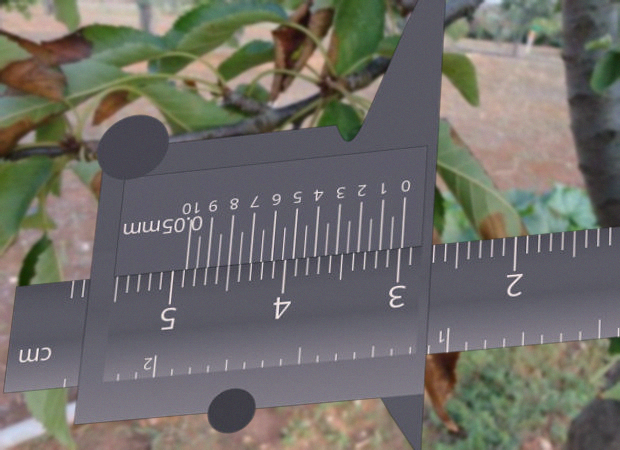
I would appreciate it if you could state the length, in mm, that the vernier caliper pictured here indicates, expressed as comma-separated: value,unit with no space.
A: 29.8,mm
